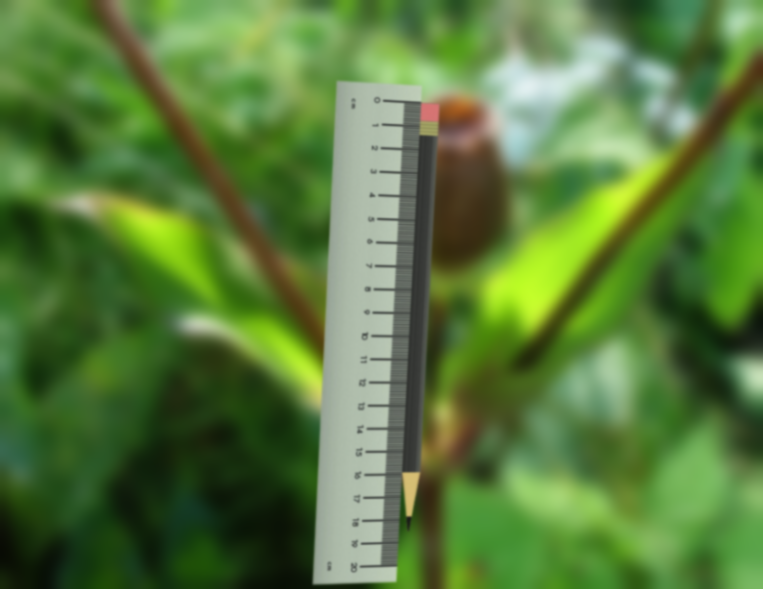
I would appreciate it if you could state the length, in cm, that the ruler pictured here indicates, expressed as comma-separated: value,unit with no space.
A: 18.5,cm
